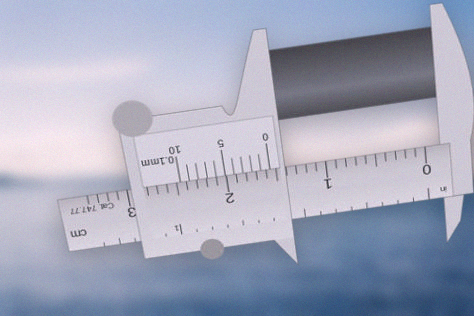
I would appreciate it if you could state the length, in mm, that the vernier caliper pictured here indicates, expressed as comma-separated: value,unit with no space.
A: 15.6,mm
